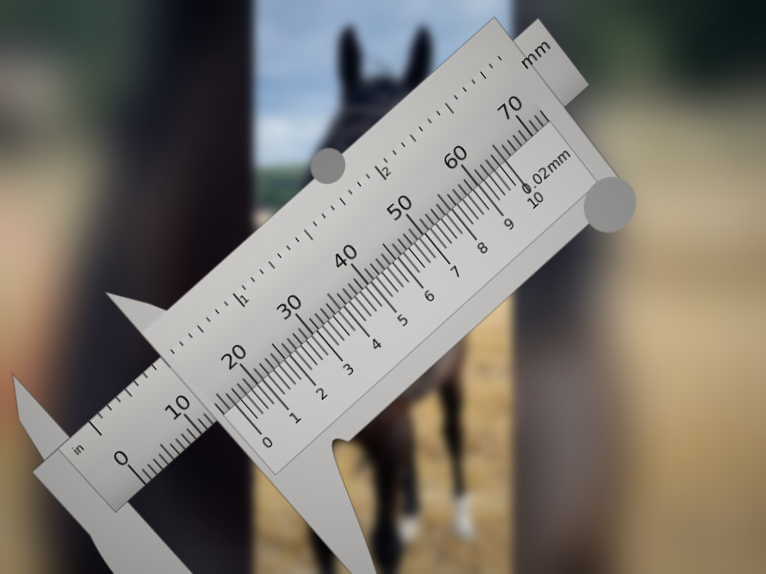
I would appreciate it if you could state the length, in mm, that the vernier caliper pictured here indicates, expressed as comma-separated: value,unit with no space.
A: 16.0,mm
